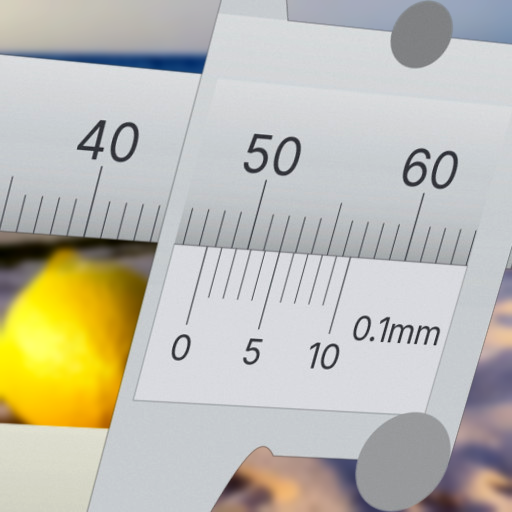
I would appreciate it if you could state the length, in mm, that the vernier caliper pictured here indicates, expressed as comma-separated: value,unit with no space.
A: 47.5,mm
